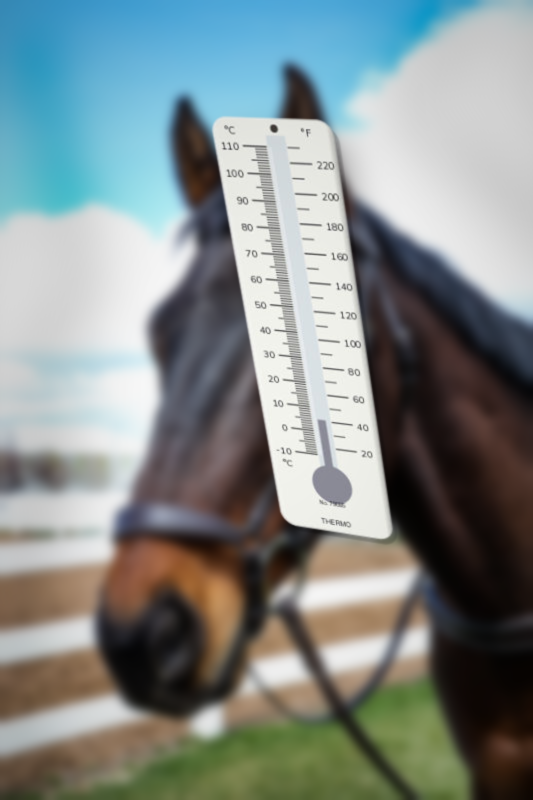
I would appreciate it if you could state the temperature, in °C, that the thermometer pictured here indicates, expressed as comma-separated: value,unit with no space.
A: 5,°C
